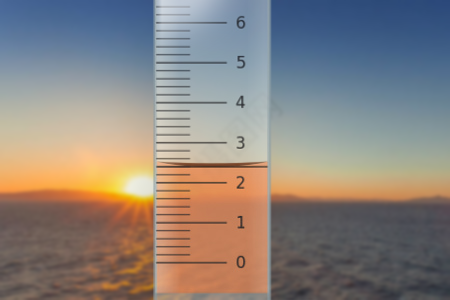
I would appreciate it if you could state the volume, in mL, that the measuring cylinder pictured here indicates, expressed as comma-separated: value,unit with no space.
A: 2.4,mL
